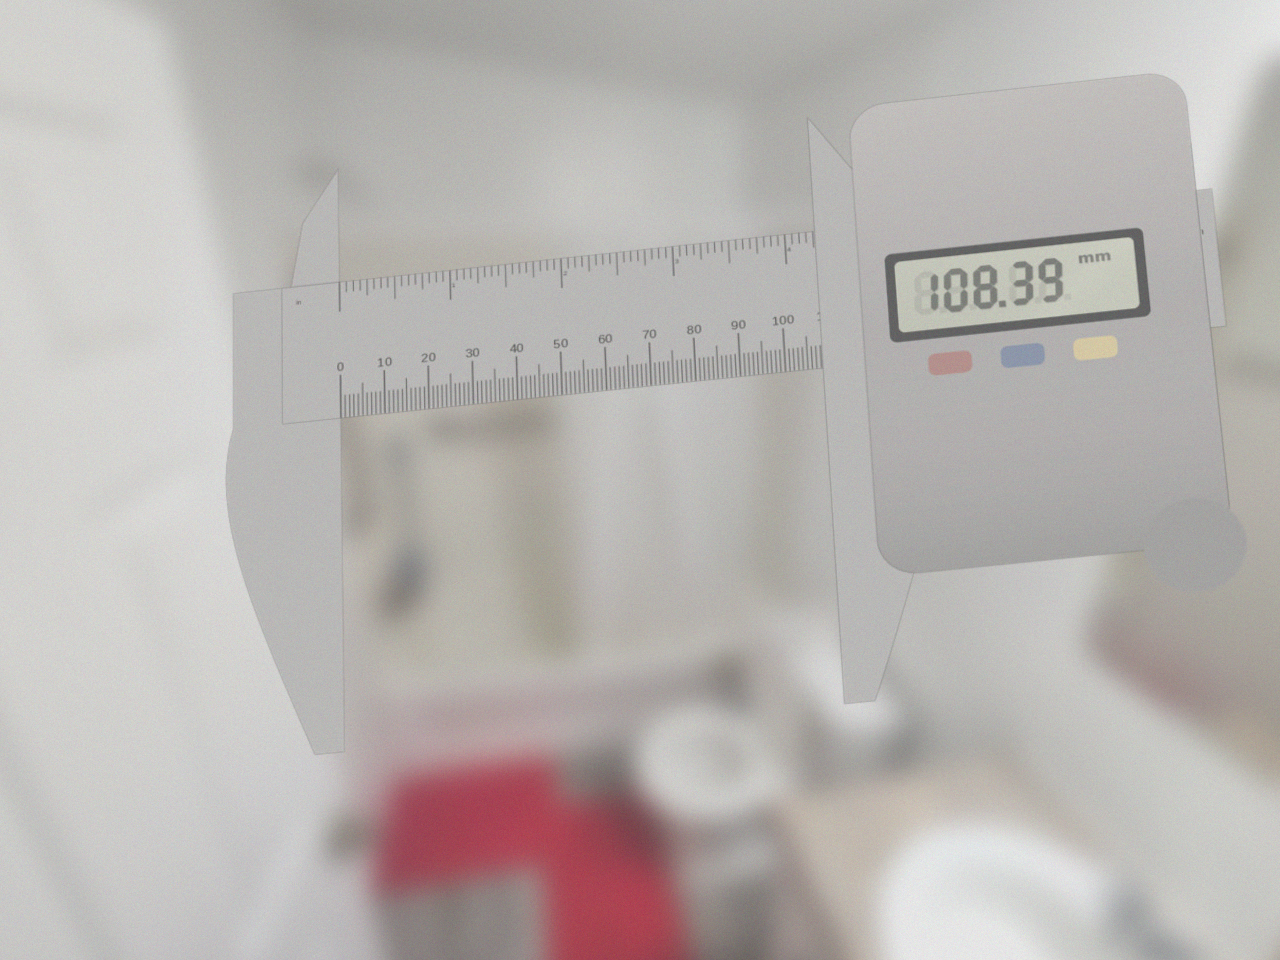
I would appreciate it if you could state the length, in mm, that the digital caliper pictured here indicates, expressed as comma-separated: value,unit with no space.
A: 108.39,mm
